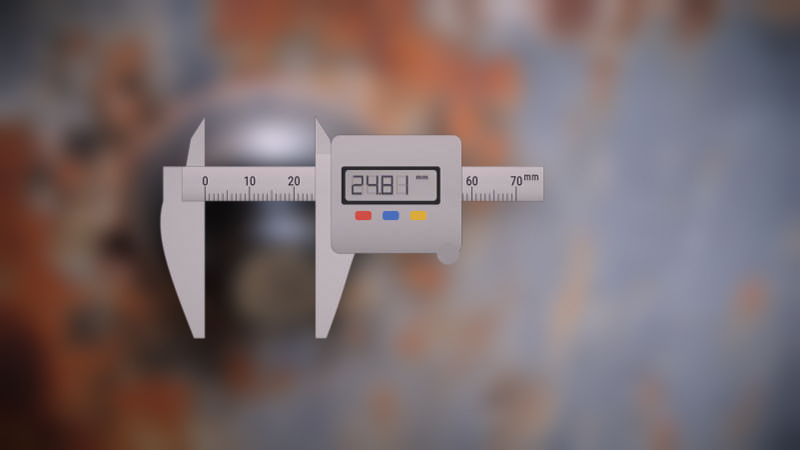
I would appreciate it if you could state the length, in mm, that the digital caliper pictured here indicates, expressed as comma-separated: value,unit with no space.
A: 24.81,mm
